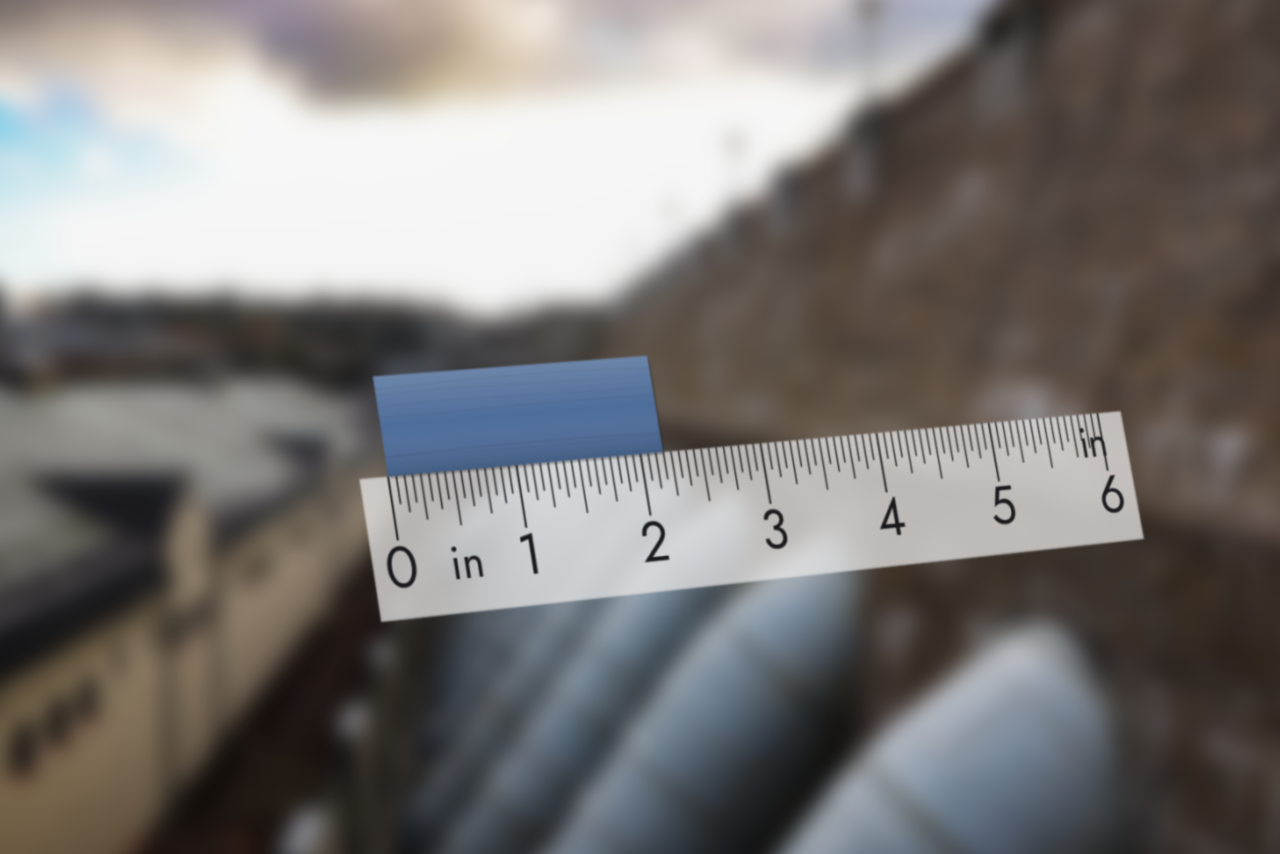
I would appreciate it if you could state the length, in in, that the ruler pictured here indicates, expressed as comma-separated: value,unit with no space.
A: 2.1875,in
